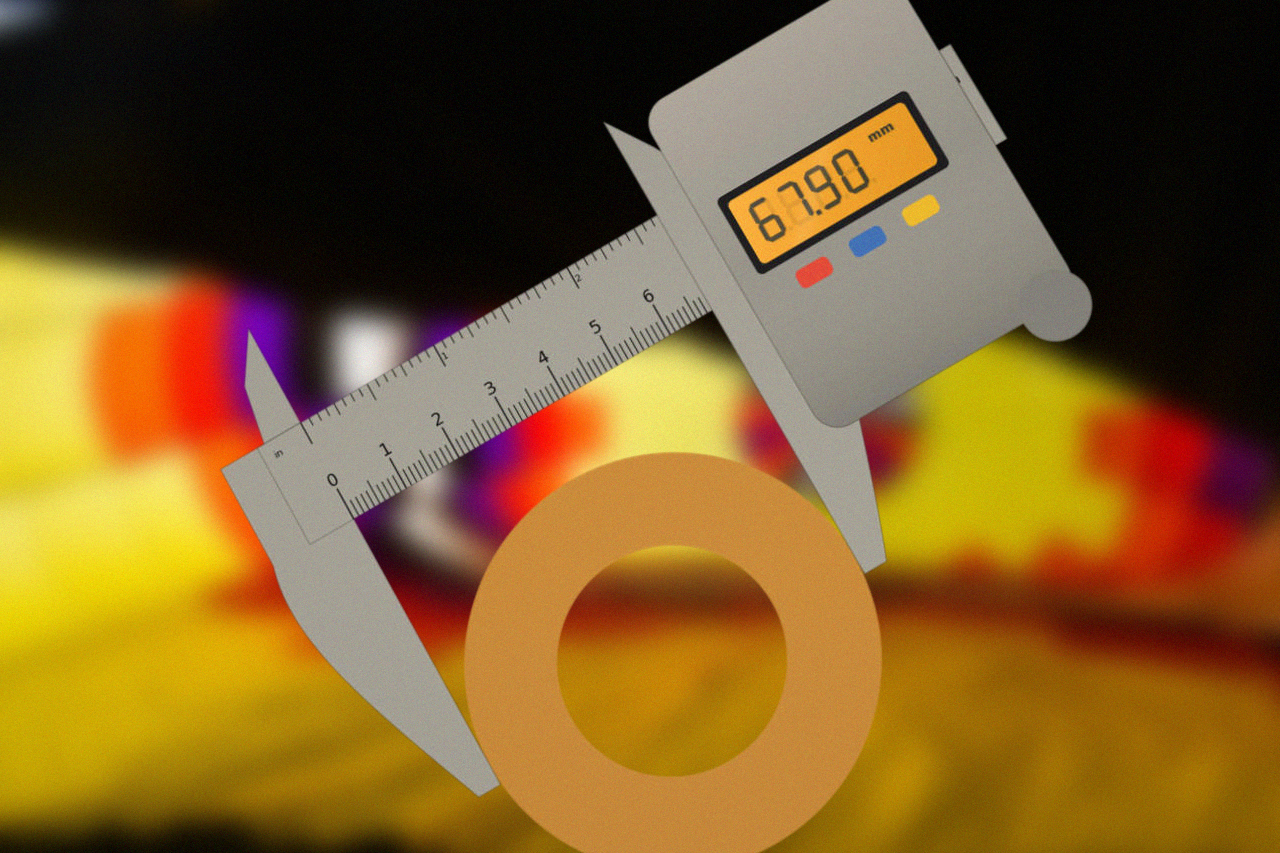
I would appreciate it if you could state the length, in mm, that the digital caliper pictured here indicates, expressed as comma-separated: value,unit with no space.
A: 67.90,mm
